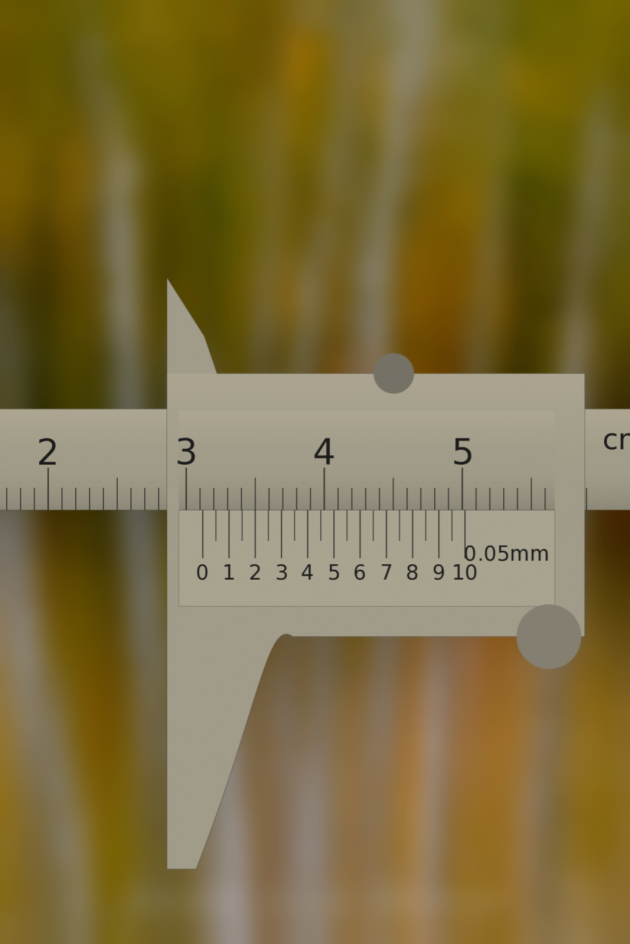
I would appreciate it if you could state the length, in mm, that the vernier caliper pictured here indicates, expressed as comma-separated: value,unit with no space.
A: 31.2,mm
